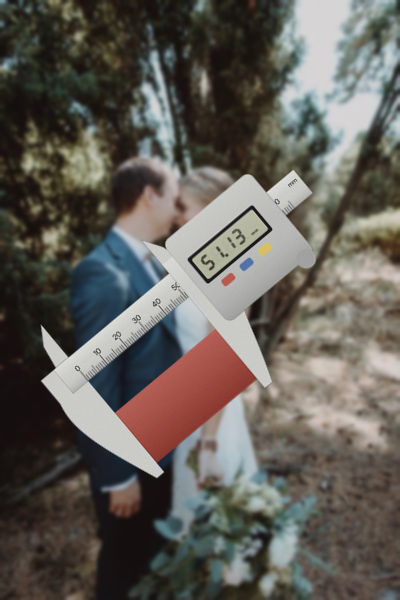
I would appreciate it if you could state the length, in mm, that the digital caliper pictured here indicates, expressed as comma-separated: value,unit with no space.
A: 51.13,mm
